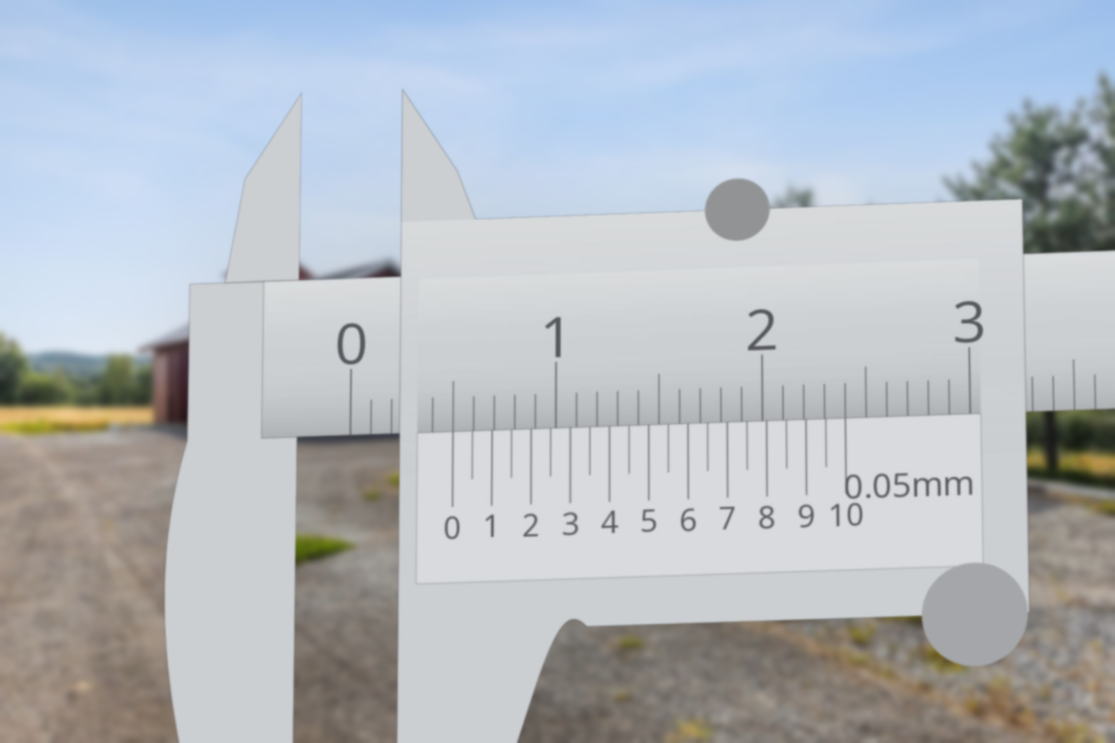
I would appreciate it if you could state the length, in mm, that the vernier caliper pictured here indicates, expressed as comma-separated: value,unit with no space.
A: 5.0,mm
